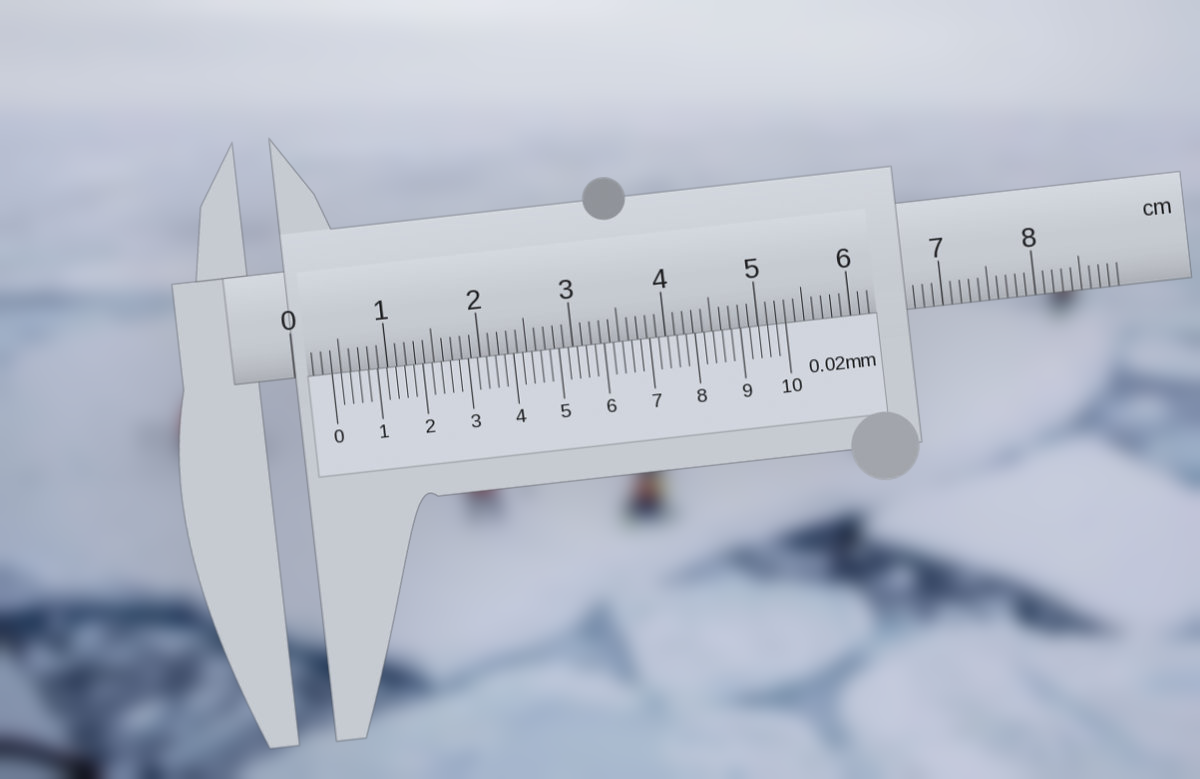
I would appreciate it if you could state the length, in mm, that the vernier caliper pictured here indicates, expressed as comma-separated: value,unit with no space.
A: 4.0,mm
